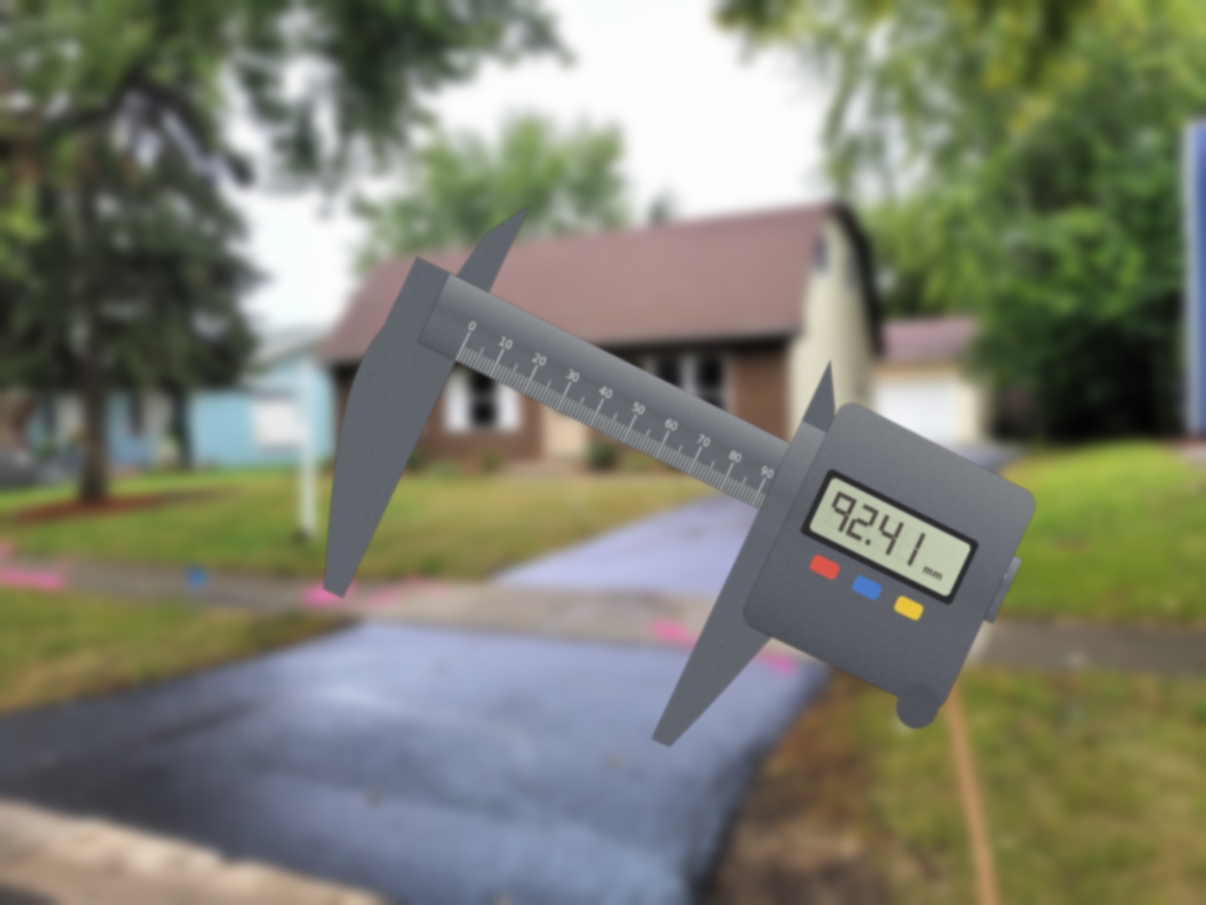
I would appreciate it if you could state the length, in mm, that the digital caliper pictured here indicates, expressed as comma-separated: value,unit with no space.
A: 92.41,mm
